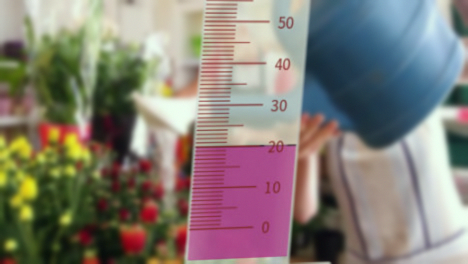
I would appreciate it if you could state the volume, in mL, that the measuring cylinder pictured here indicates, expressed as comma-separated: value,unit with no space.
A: 20,mL
